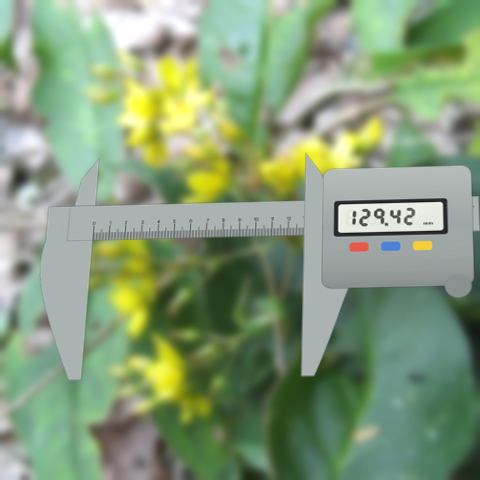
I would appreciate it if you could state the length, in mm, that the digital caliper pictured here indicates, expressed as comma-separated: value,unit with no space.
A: 129.42,mm
